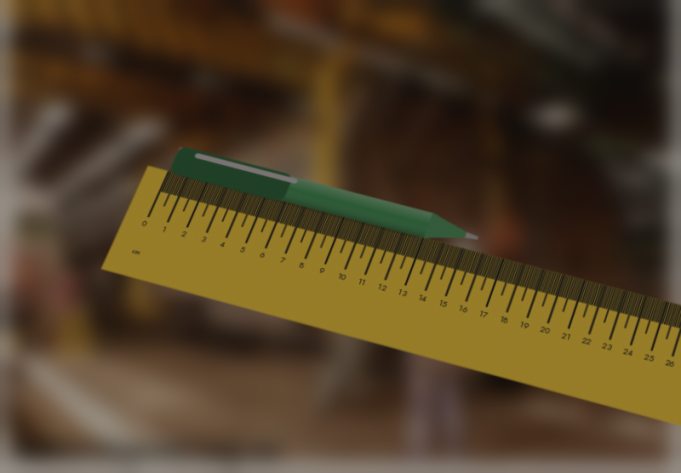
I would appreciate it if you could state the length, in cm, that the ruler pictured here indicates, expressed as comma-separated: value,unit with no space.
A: 15.5,cm
